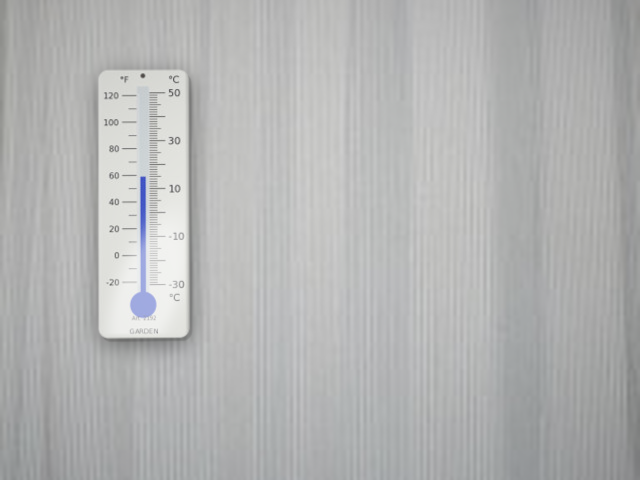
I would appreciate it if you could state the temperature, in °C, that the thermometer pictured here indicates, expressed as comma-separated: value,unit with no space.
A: 15,°C
